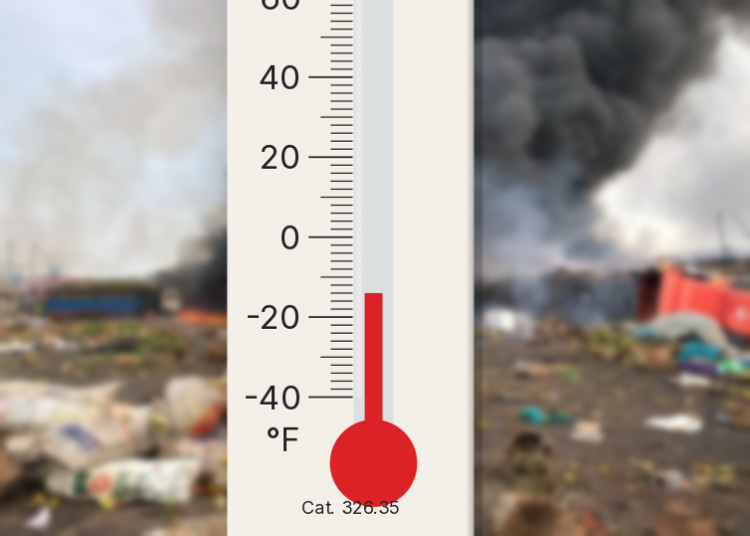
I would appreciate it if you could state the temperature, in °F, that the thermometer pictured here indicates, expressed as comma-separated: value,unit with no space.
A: -14,°F
